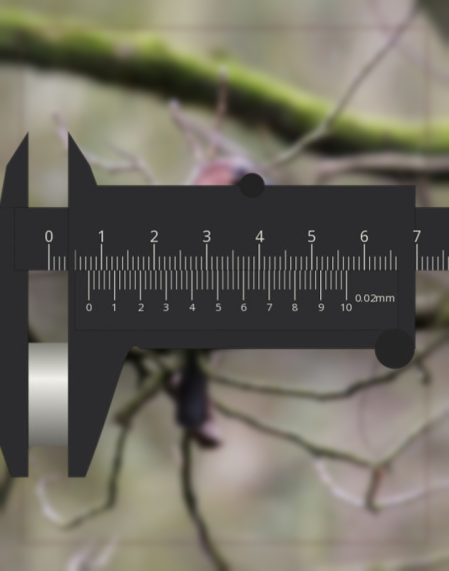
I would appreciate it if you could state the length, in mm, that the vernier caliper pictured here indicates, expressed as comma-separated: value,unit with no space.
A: 7.6,mm
